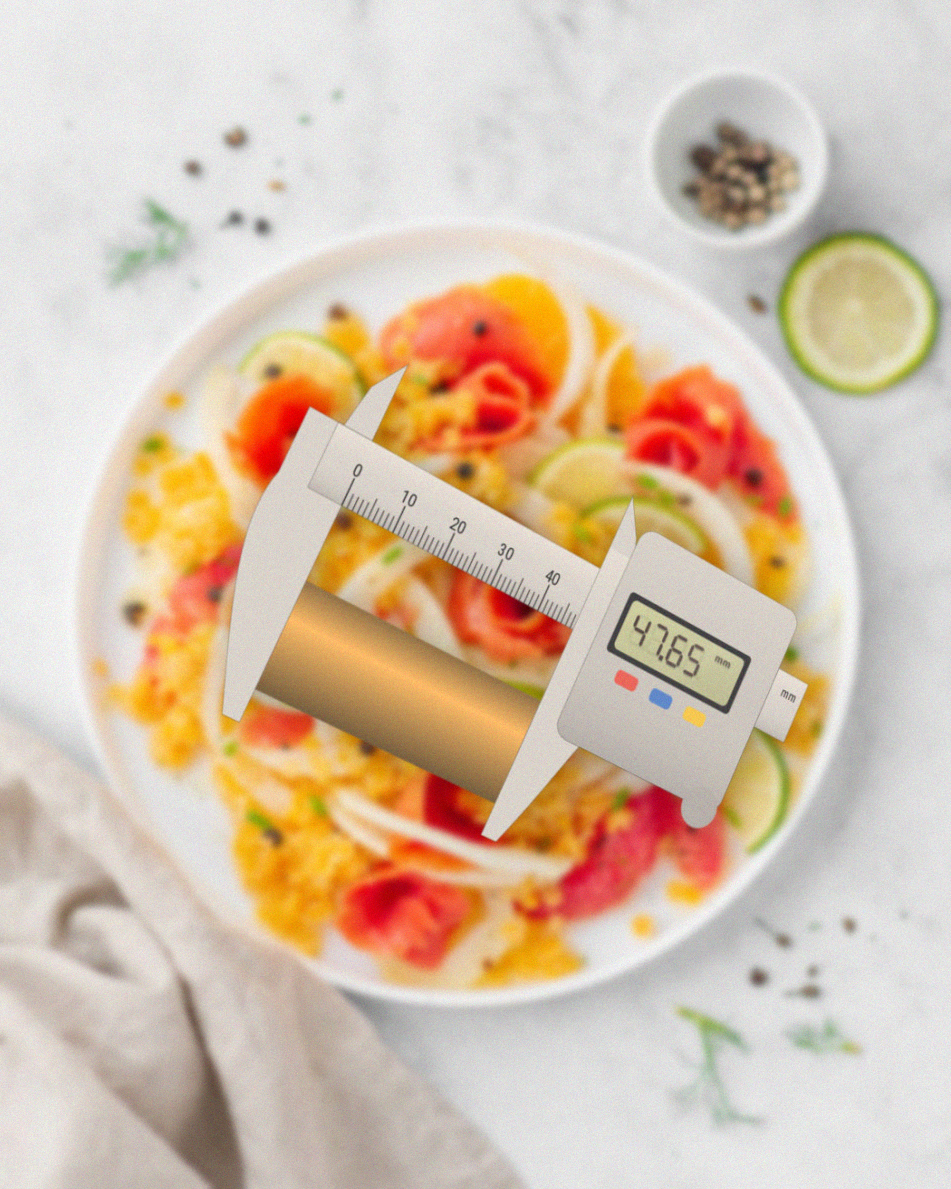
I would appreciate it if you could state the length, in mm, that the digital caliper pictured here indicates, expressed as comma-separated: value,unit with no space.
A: 47.65,mm
